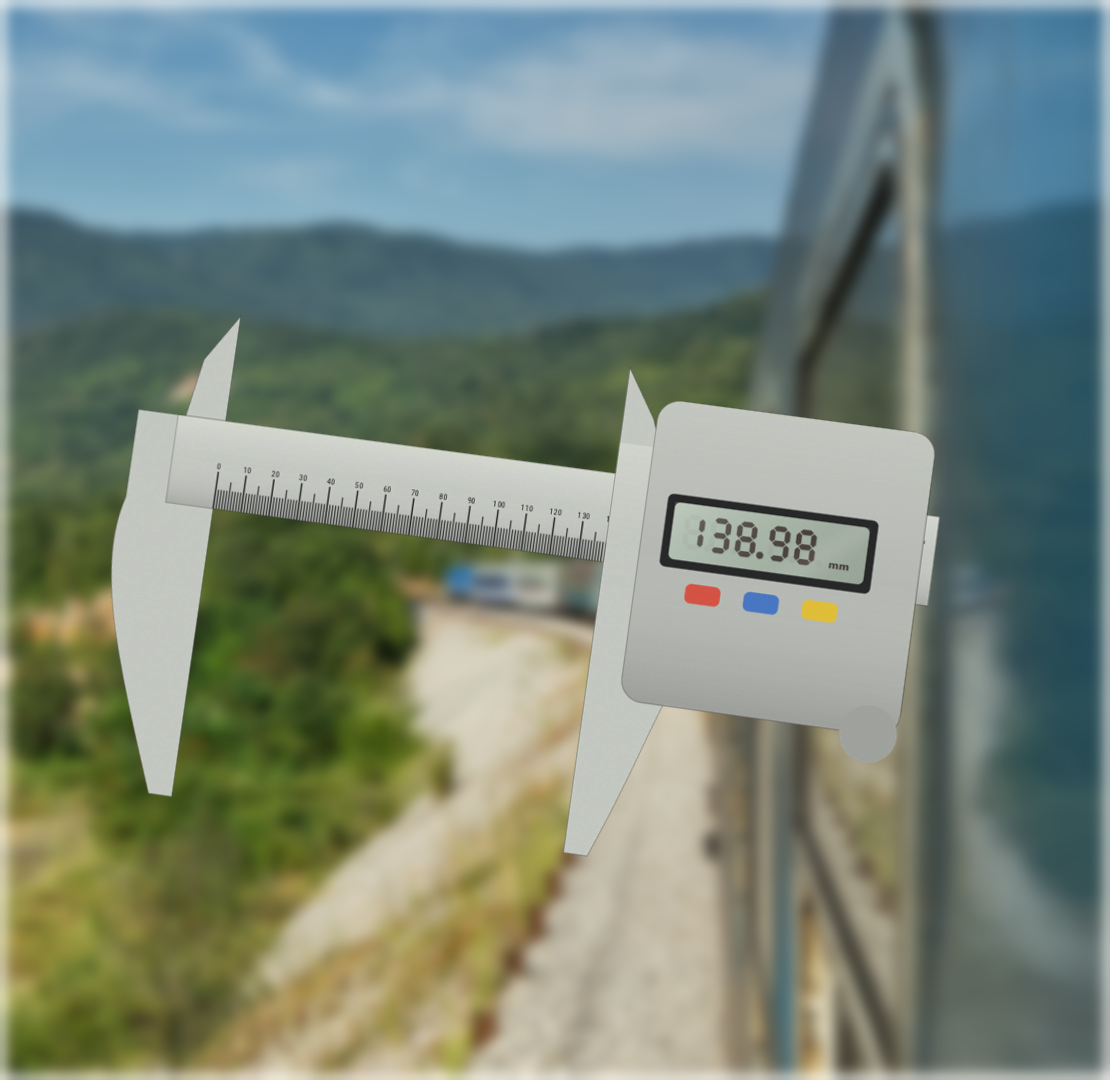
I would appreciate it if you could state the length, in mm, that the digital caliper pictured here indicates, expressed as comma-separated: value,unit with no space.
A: 138.98,mm
